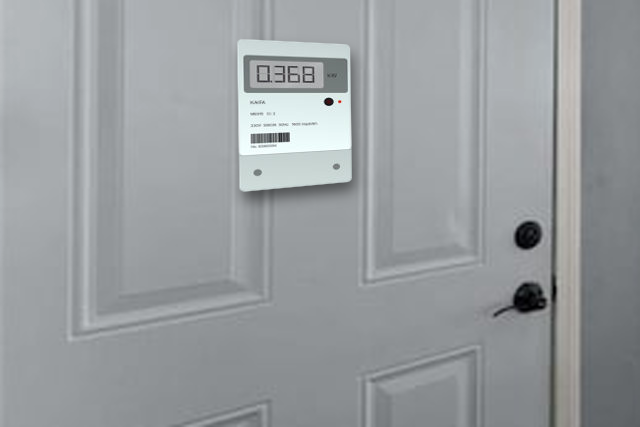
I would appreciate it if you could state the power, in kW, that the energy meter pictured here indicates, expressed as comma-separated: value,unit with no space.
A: 0.368,kW
